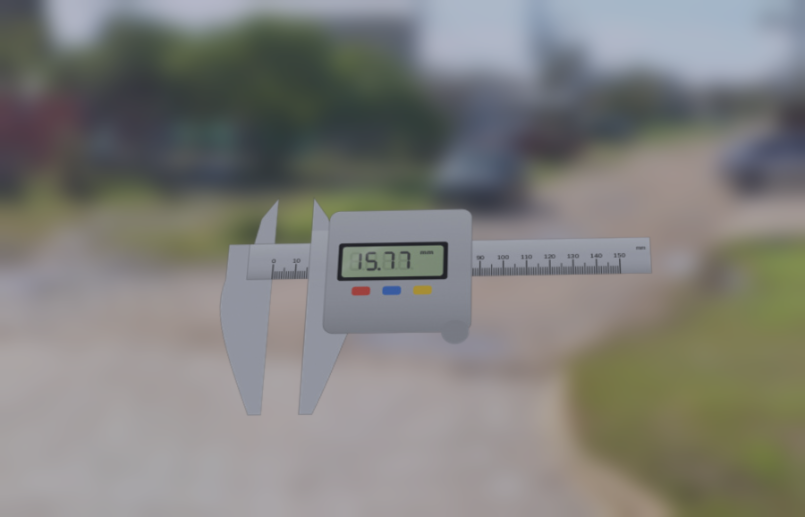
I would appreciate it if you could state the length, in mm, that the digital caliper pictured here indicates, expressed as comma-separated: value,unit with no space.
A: 15.77,mm
